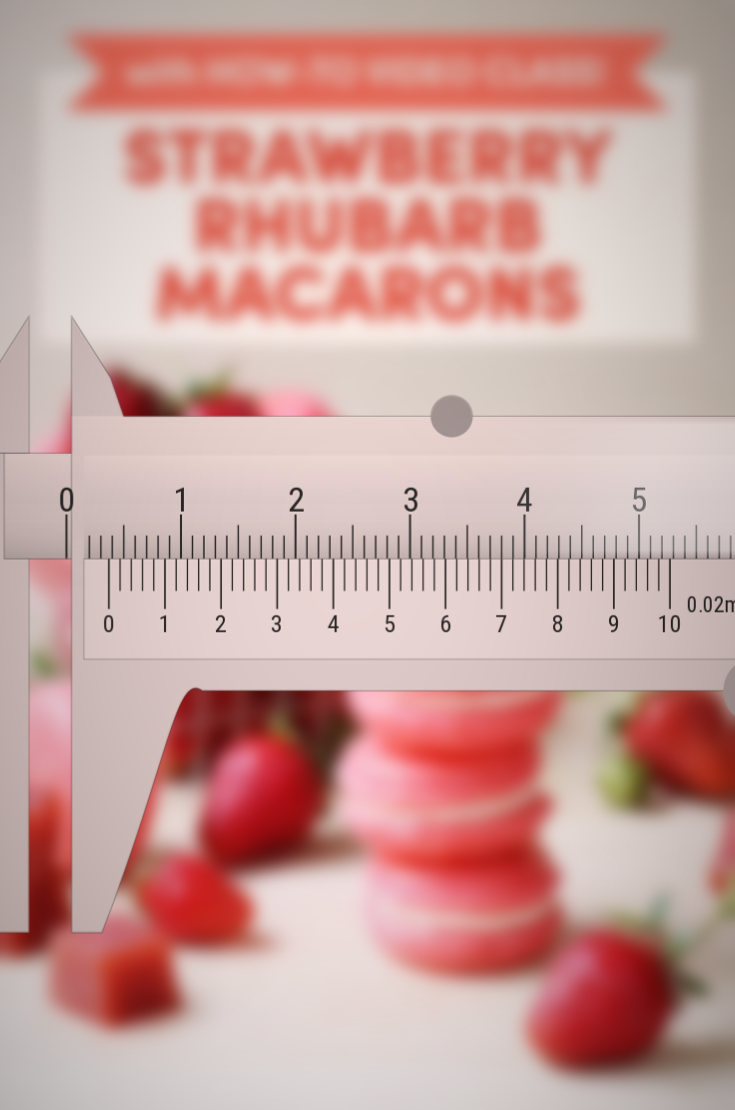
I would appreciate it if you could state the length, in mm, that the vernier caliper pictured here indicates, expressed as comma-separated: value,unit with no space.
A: 3.7,mm
